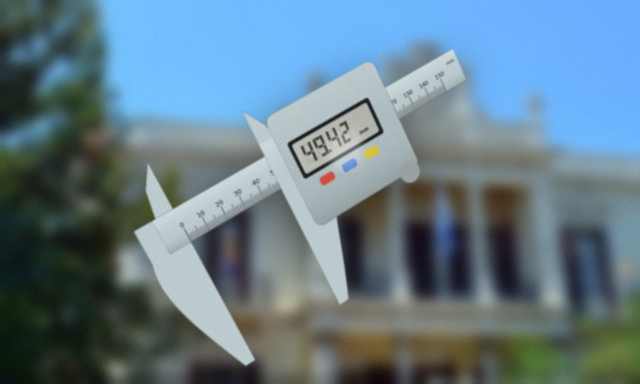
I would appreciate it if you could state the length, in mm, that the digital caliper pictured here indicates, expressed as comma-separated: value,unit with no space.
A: 49.42,mm
